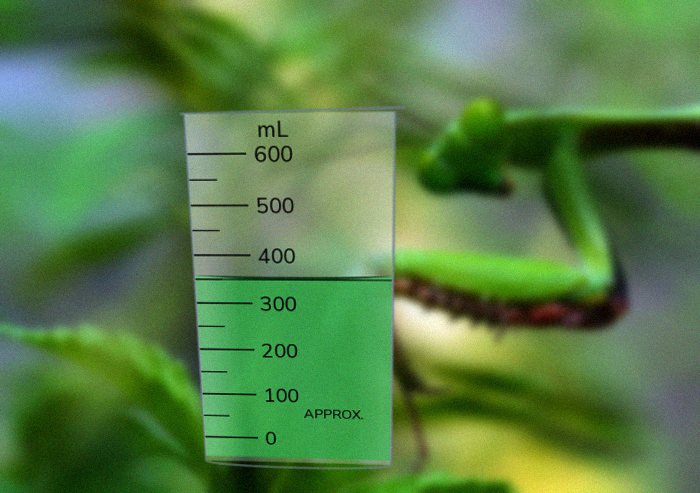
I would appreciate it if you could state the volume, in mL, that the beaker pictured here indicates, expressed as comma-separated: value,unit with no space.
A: 350,mL
